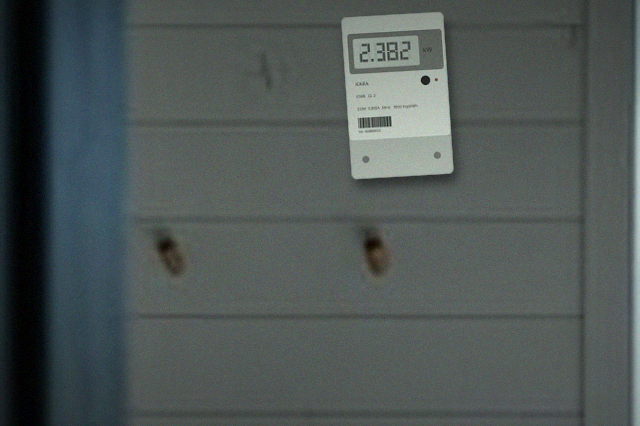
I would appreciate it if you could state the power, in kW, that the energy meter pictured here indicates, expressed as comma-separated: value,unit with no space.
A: 2.382,kW
